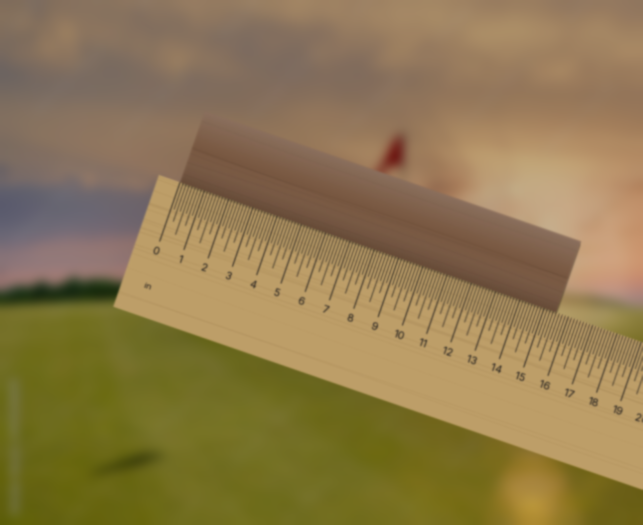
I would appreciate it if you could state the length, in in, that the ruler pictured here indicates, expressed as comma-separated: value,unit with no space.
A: 15.5,in
